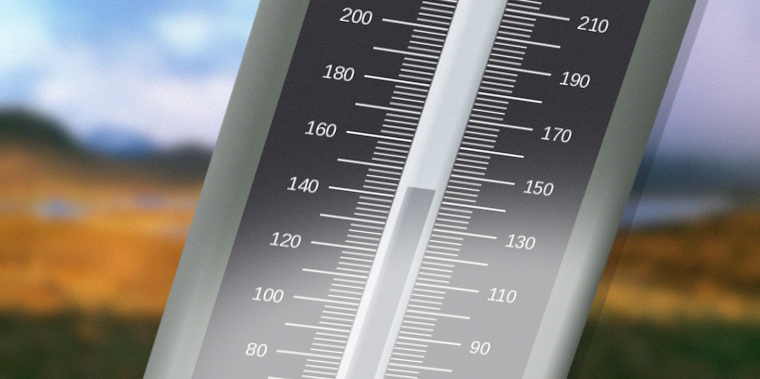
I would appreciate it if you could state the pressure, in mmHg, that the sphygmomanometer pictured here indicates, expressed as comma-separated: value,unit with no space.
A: 144,mmHg
